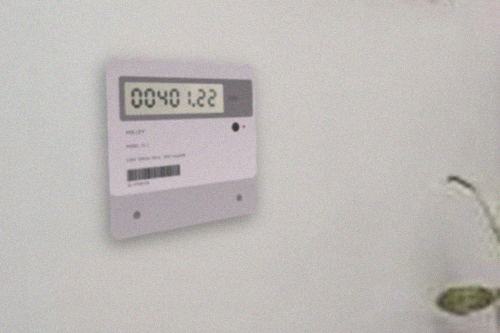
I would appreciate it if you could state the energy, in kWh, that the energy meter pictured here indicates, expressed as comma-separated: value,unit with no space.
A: 401.22,kWh
